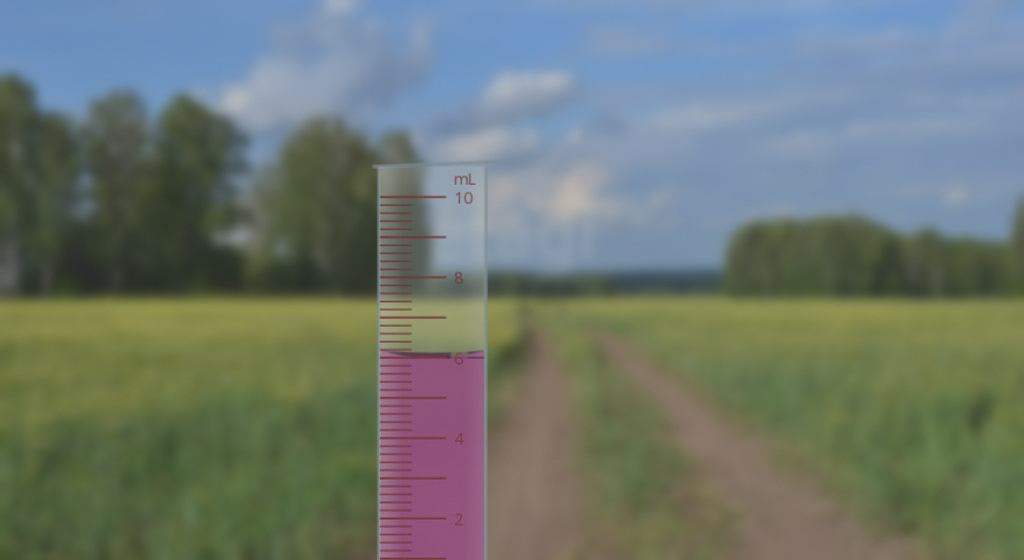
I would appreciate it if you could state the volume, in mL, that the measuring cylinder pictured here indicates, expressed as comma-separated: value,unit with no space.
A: 6,mL
